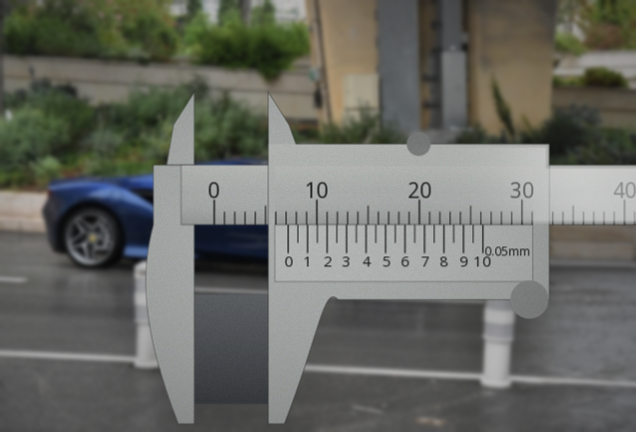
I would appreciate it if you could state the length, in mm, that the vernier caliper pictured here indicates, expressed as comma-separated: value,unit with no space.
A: 7.2,mm
